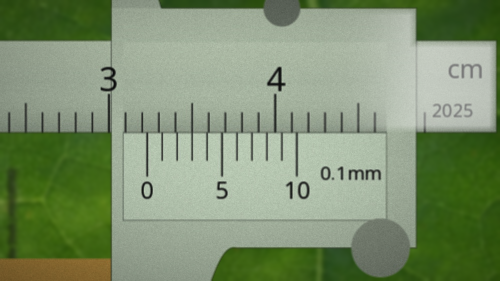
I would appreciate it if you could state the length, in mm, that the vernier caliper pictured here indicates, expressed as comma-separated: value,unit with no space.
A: 32.3,mm
